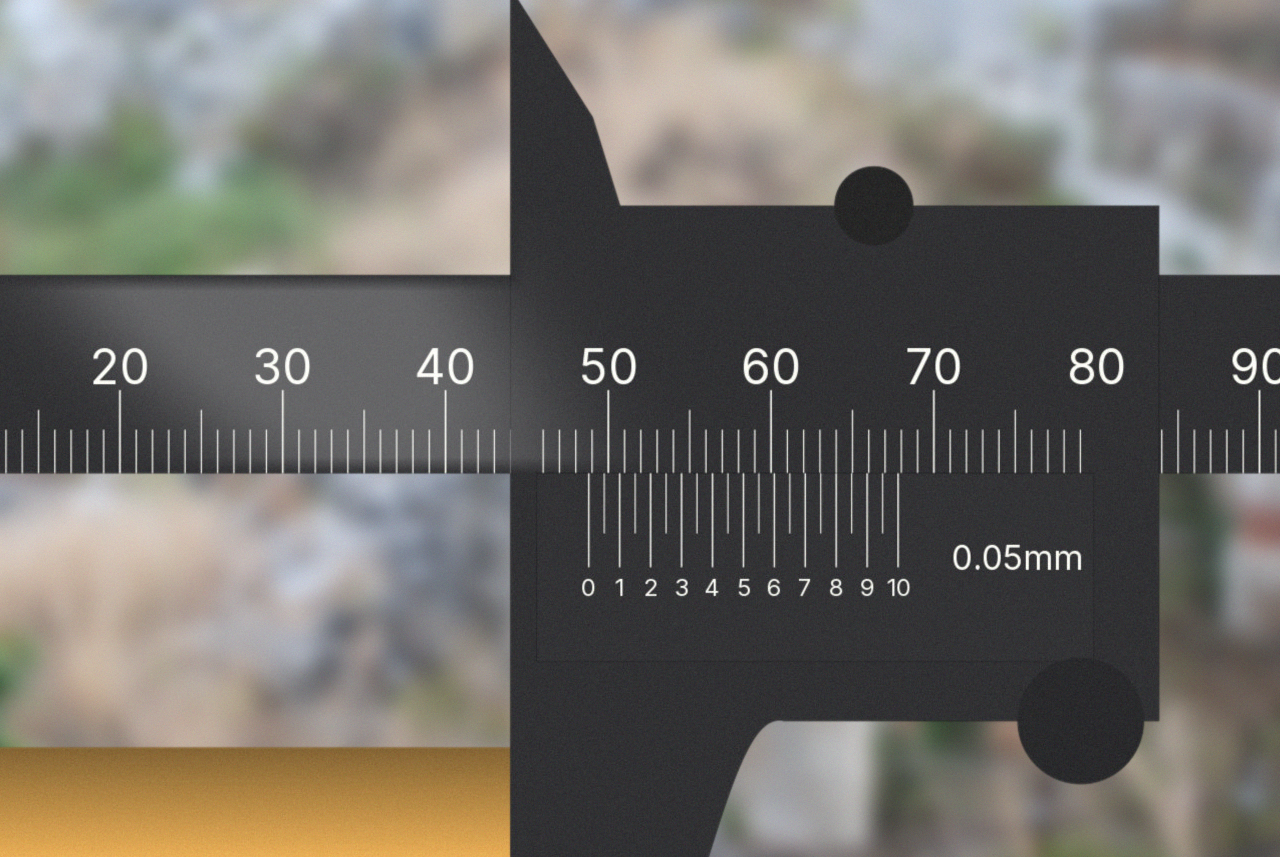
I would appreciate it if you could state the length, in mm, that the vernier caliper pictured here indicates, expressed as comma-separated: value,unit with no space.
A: 48.8,mm
